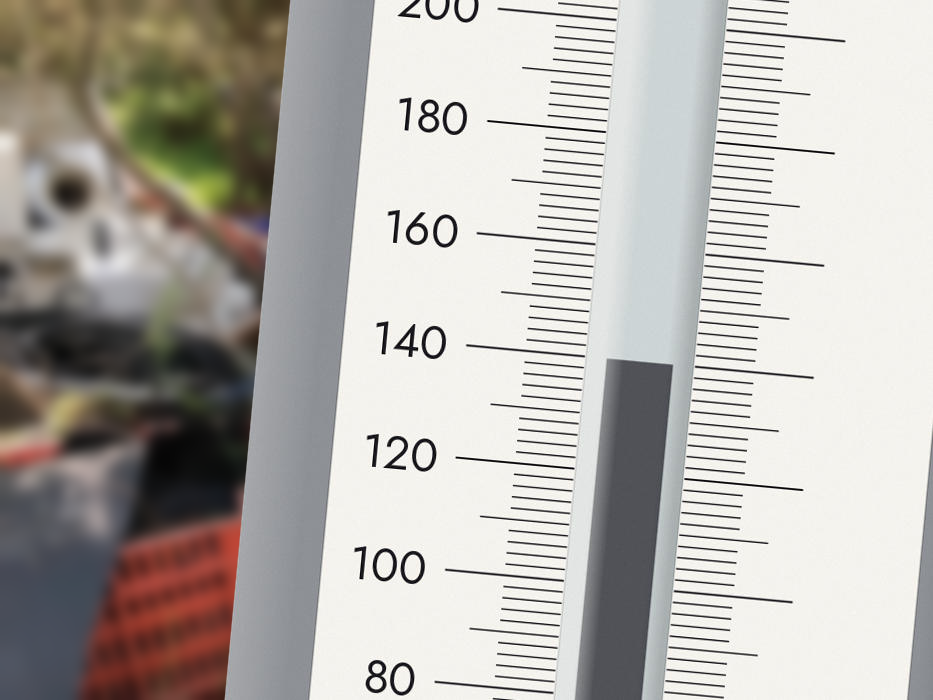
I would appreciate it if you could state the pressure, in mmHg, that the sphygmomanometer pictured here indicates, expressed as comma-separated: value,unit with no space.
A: 140,mmHg
